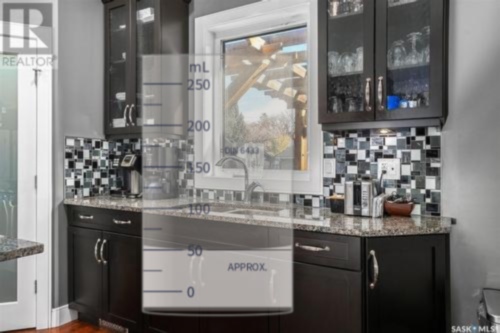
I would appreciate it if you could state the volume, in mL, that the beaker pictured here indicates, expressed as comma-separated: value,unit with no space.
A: 50,mL
